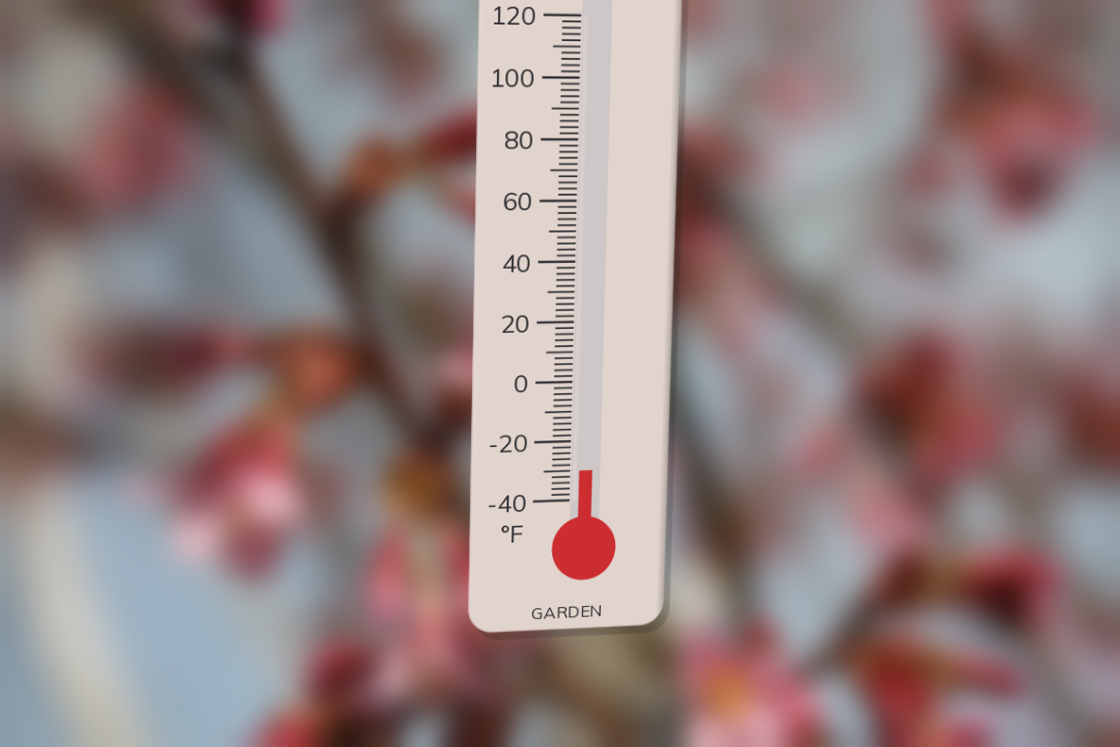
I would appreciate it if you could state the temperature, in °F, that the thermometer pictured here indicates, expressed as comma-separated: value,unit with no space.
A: -30,°F
